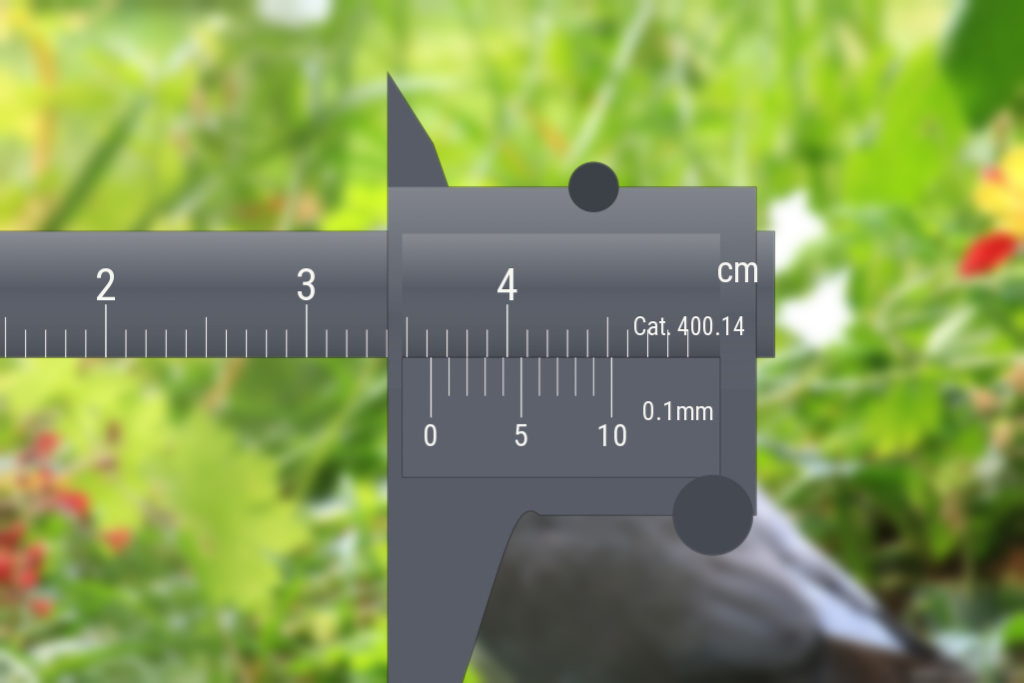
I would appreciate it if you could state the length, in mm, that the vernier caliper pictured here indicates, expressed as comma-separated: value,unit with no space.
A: 36.2,mm
